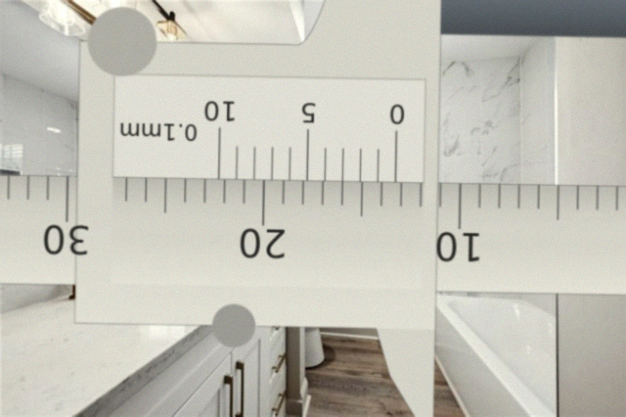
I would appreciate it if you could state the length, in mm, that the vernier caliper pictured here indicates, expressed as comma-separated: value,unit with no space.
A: 13.3,mm
